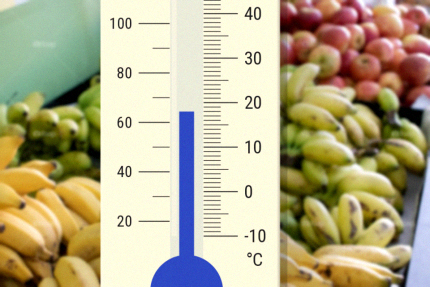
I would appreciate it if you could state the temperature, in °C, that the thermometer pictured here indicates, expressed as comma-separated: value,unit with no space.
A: 18,°C
